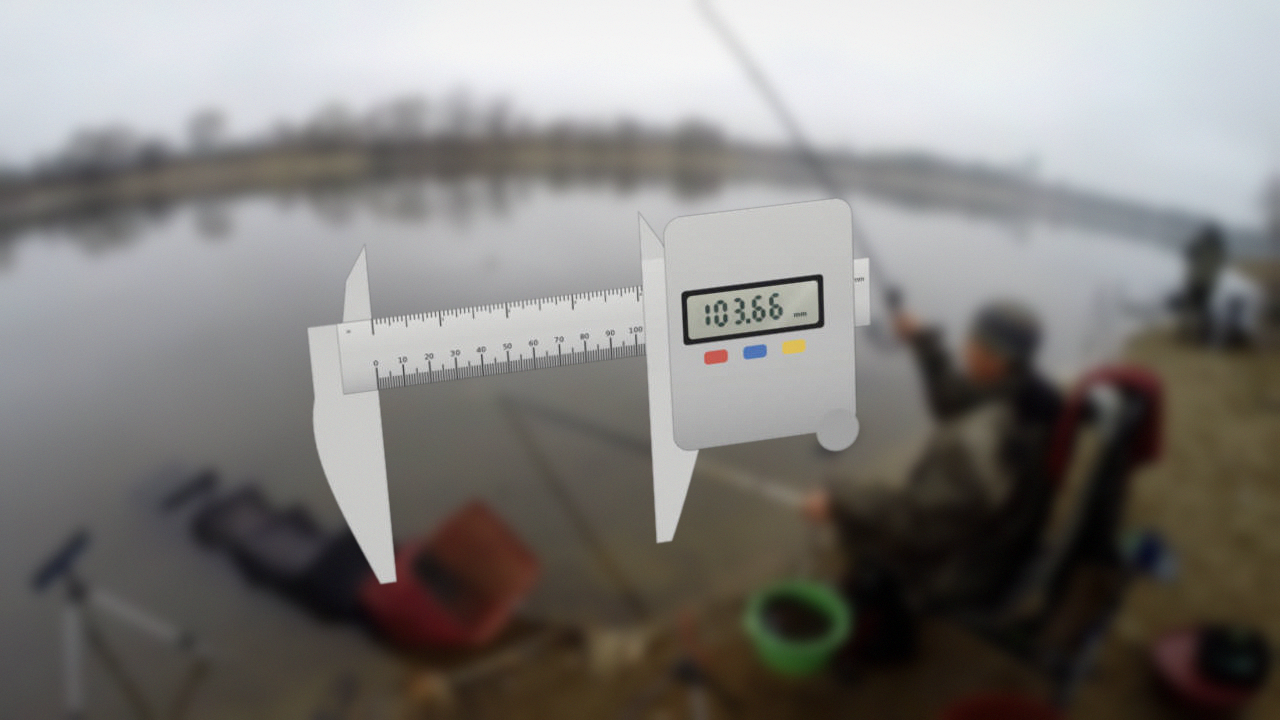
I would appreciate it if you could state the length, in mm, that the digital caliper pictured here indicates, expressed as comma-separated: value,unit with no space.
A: 103.66,mm
